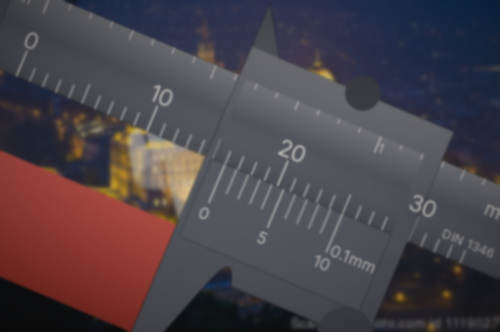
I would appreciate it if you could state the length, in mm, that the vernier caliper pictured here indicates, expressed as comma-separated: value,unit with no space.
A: 16.0,mm
